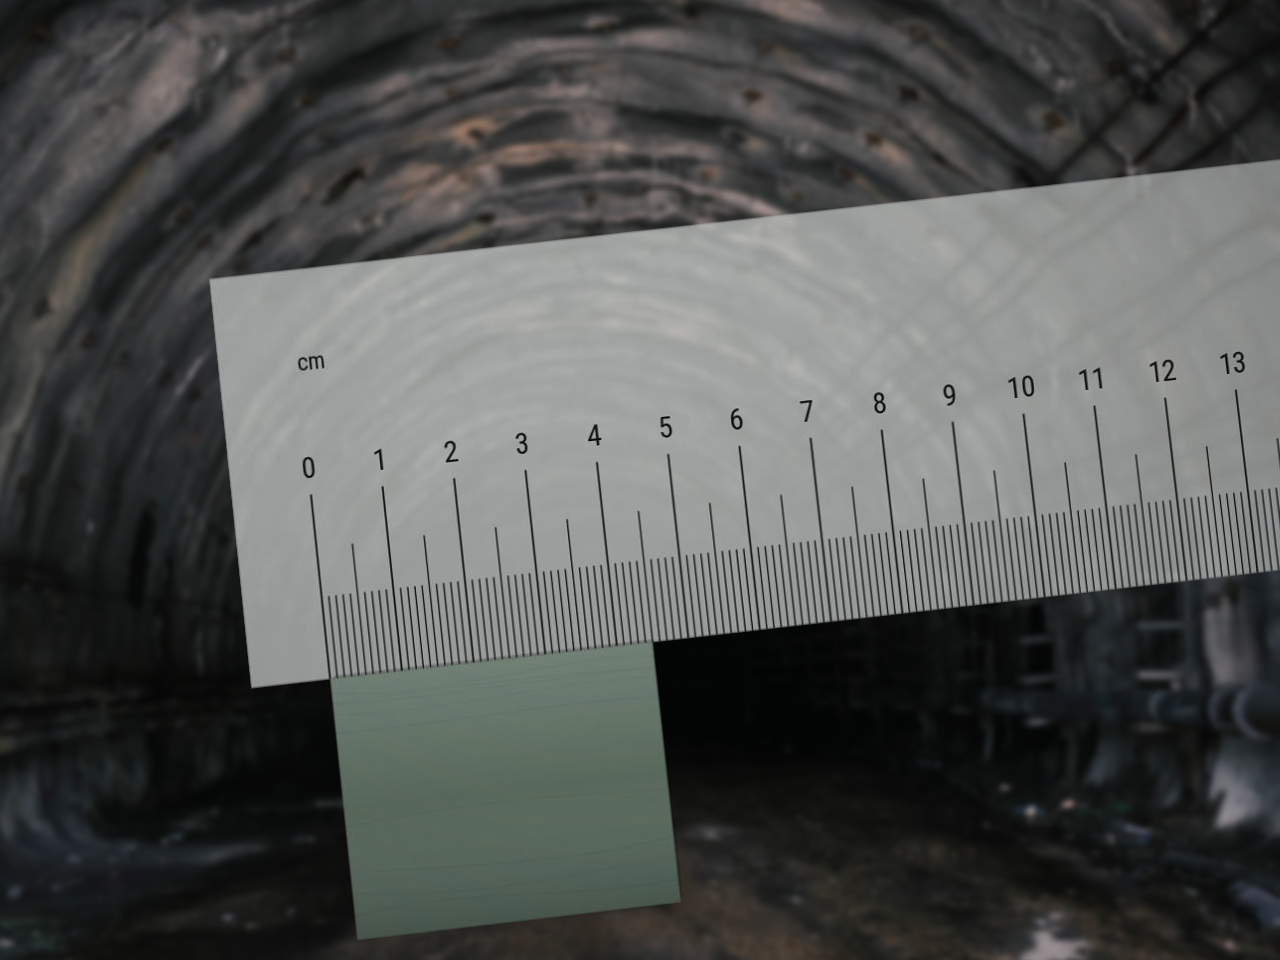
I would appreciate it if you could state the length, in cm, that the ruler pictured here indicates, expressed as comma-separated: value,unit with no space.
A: 4.5,cm
